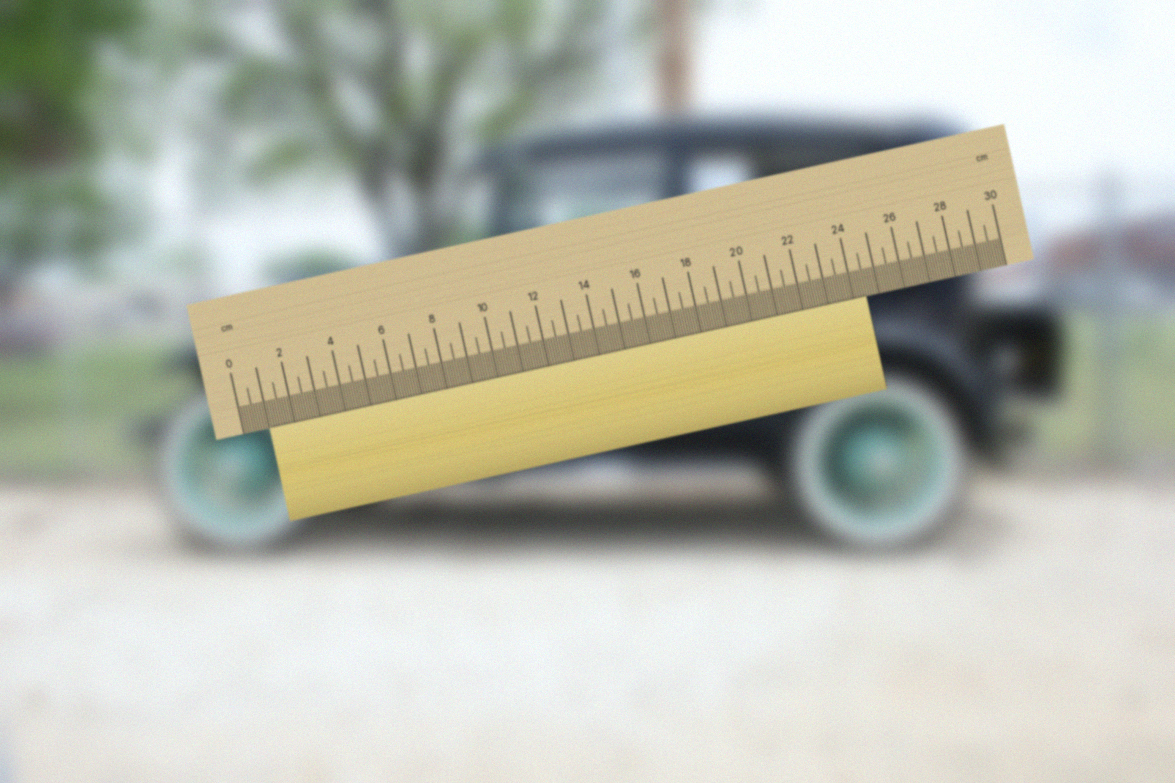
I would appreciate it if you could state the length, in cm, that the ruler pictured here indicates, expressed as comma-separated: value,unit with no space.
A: 23.5,cm
